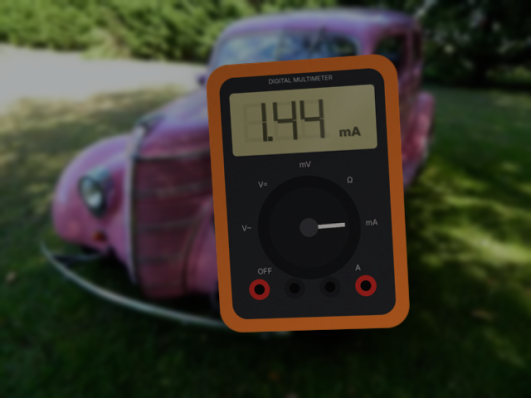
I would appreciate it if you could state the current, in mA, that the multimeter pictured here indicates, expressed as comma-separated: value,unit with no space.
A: 1.44,mA
